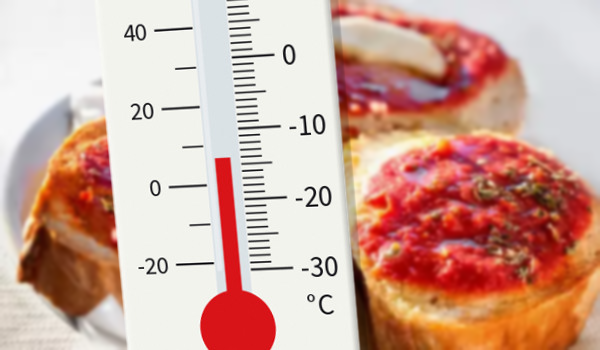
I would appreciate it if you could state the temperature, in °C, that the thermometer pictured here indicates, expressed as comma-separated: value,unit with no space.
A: -14,°C
